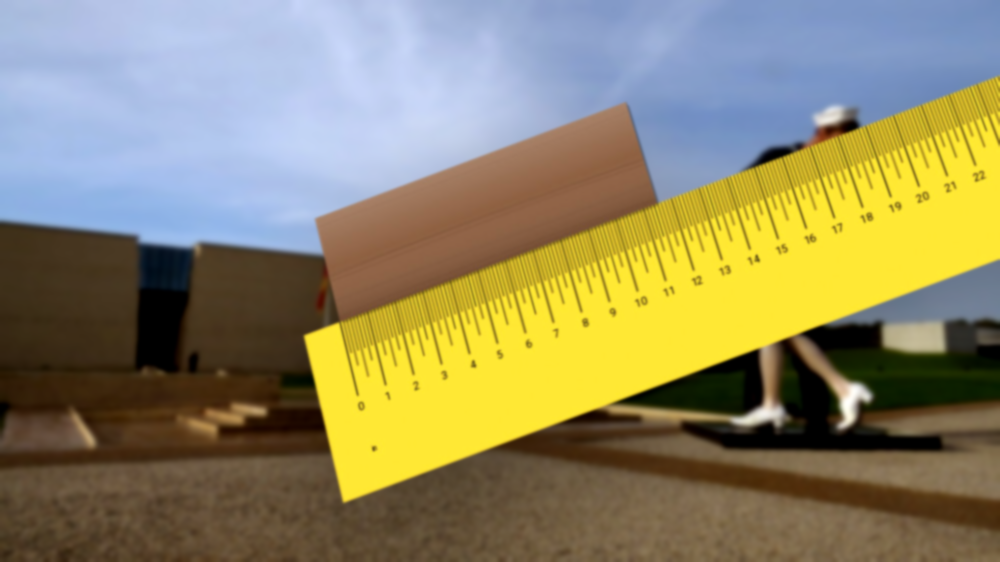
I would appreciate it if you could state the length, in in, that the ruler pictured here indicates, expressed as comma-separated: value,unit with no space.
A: 11.5,in
